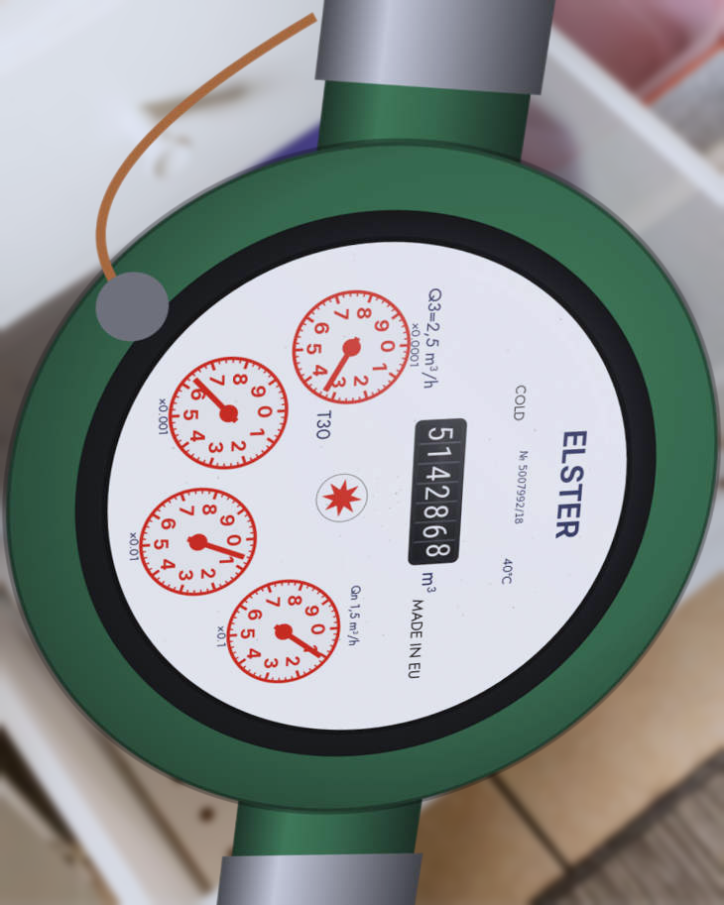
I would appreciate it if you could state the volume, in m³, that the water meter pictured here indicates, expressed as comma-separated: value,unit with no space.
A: 5142868.1063,m³
